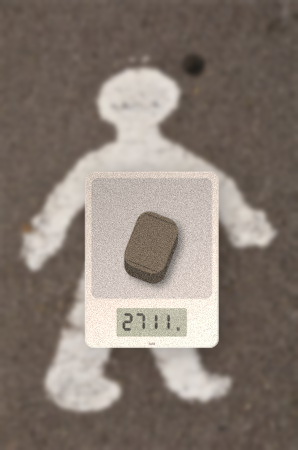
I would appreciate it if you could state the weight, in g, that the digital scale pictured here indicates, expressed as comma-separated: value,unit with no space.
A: 2711,g
